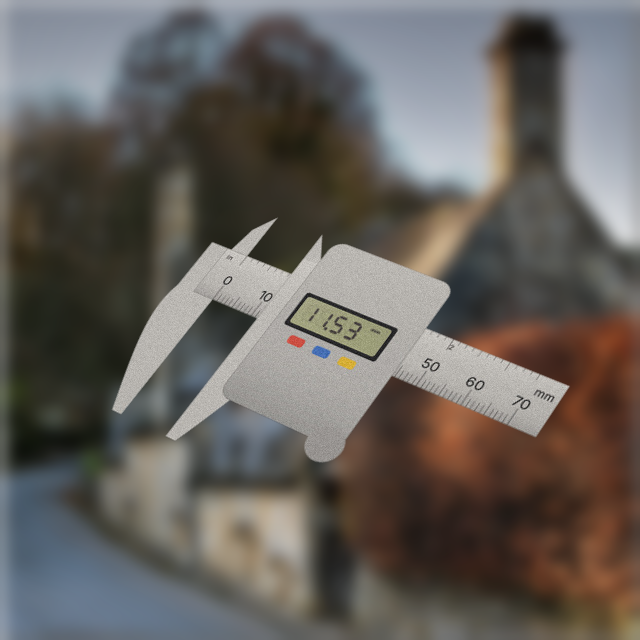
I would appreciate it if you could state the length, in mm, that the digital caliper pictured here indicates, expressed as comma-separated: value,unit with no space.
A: 11.53,mm
